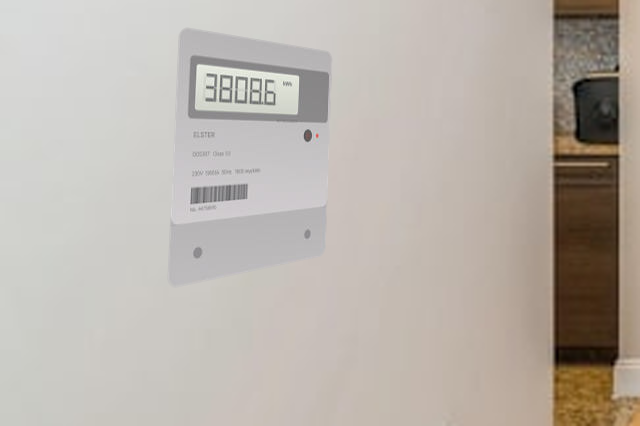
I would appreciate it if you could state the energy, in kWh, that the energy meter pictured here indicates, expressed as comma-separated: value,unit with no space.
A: 3808.6,kWh
